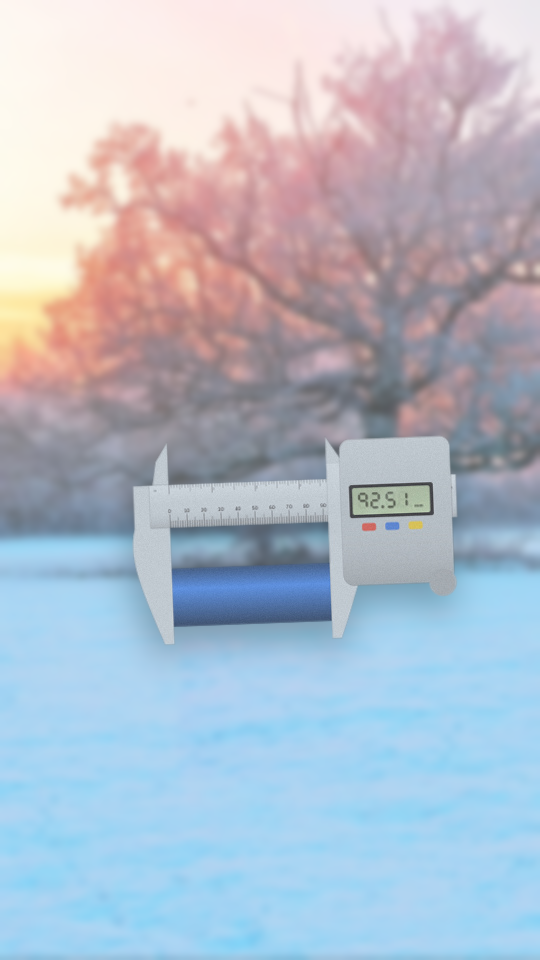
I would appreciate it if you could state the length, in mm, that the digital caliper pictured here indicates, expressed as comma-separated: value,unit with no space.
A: 92.51,mm
